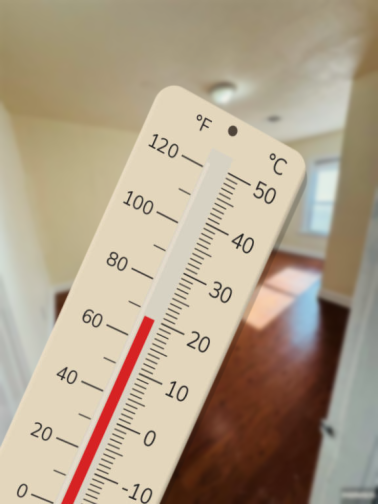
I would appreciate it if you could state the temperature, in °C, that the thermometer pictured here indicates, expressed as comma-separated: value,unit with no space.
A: 20,°C
